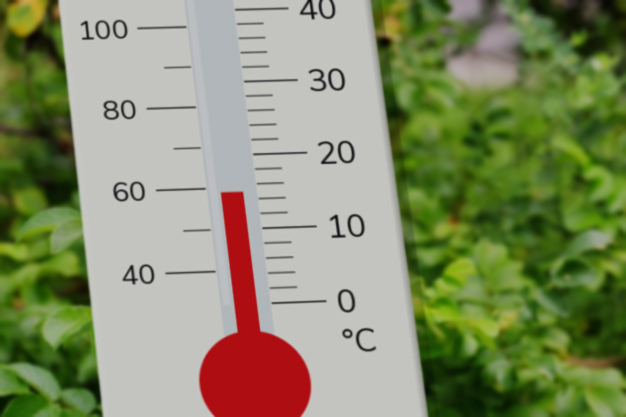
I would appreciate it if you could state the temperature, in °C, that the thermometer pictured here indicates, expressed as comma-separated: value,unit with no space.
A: 15,°C
